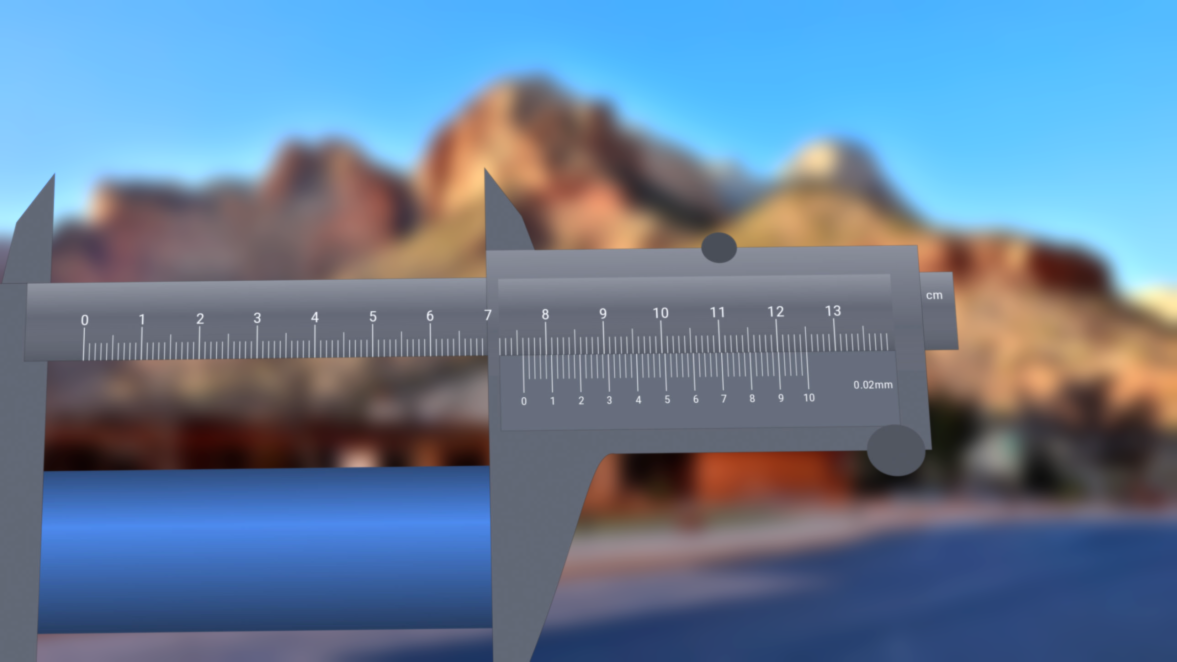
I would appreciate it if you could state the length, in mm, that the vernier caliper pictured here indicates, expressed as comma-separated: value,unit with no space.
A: 76.0,mm
